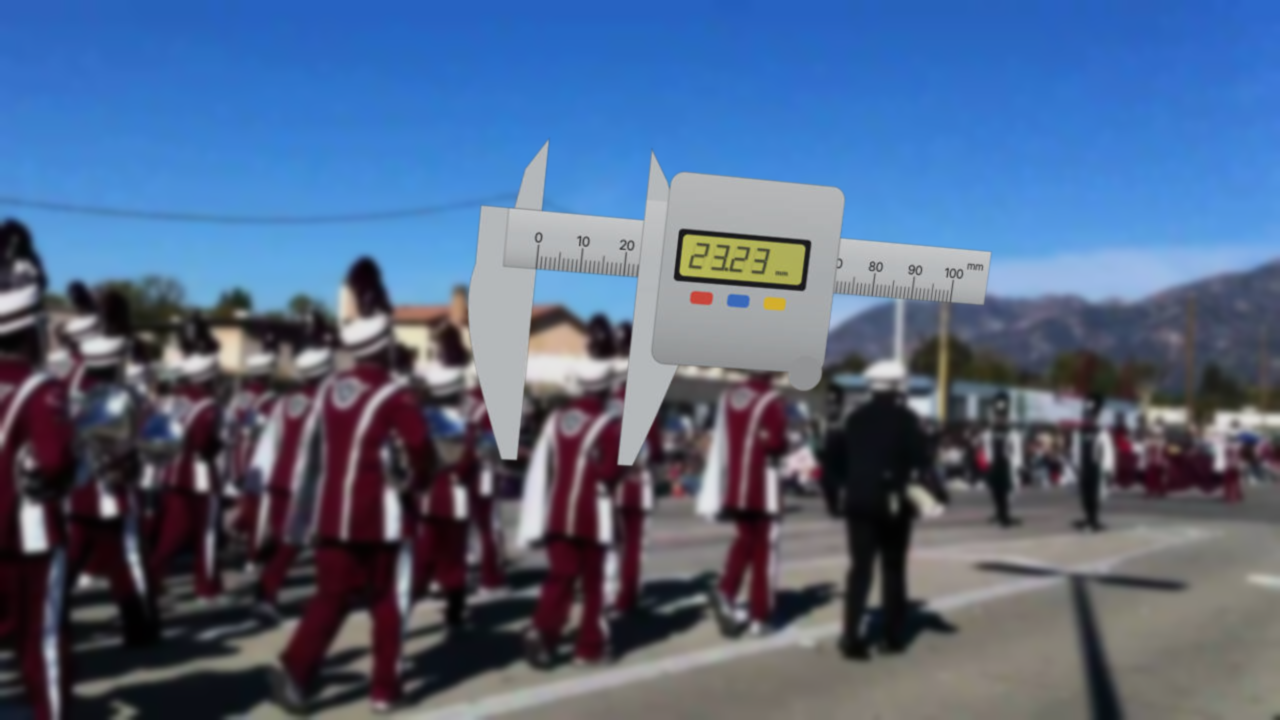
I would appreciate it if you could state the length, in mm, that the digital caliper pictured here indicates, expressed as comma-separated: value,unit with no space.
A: 23.23,mm
